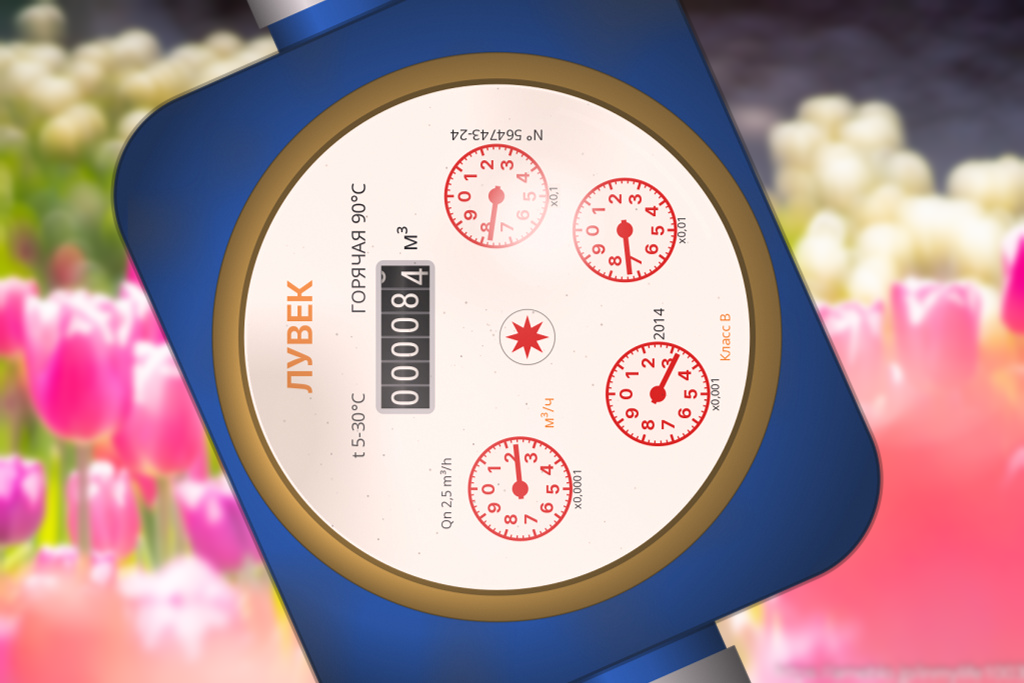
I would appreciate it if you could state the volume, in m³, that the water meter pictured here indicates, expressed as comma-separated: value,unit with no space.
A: 83.7732,m³
